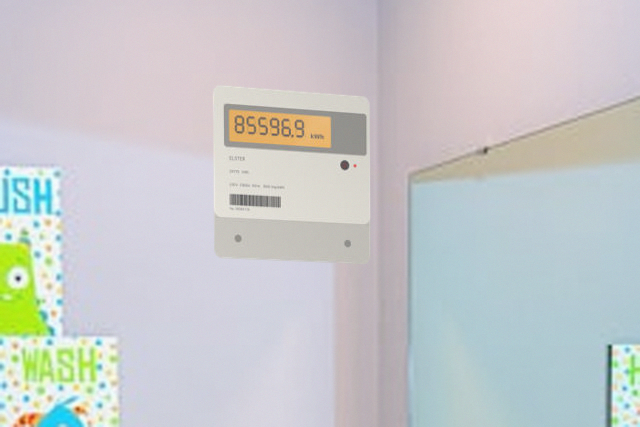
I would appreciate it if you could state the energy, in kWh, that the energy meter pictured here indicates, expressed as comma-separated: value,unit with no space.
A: 85596.9,kWh
